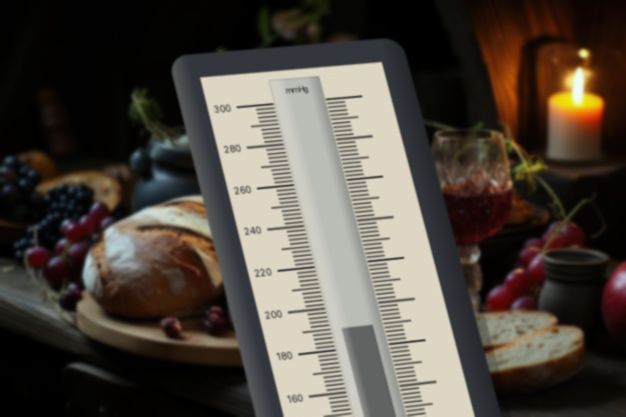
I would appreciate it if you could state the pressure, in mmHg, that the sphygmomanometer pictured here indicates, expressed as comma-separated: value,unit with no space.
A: 190,mmHg
